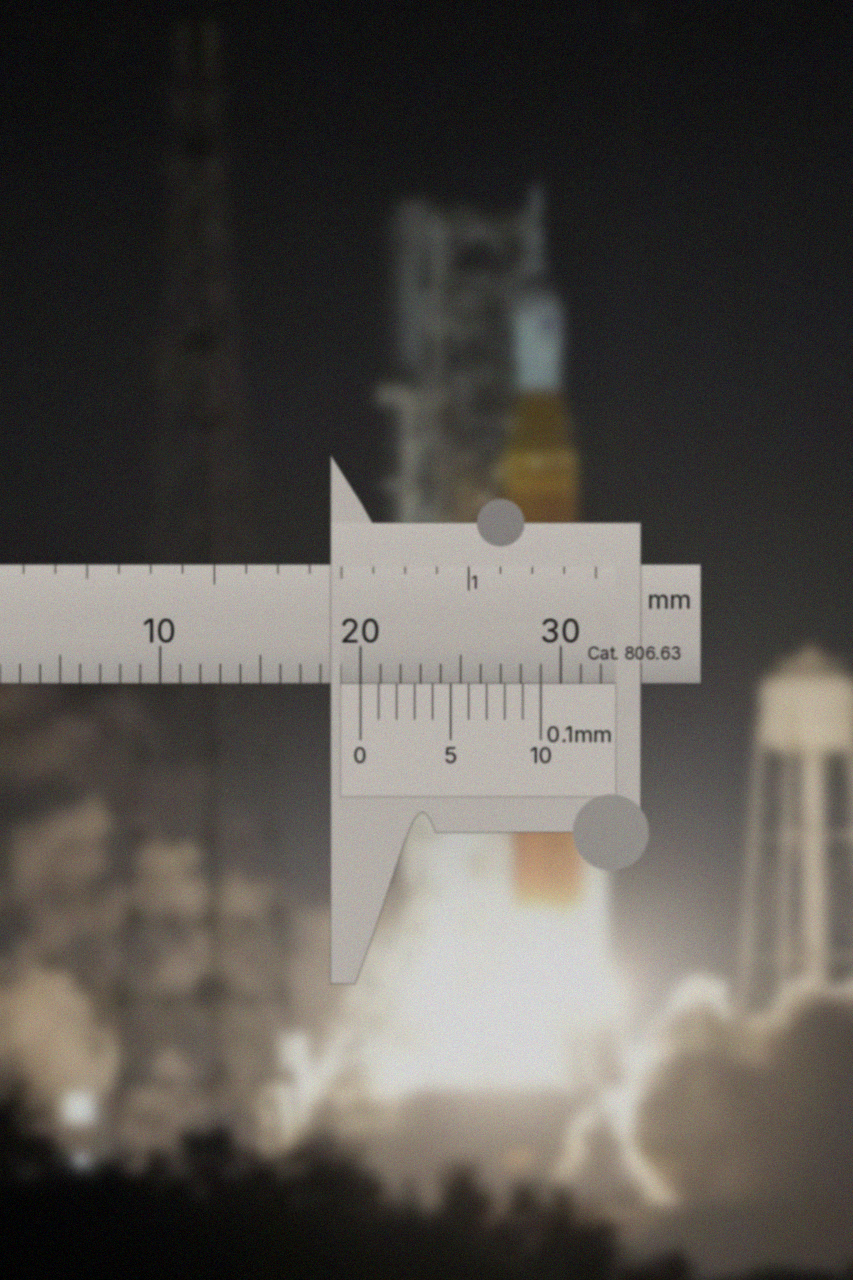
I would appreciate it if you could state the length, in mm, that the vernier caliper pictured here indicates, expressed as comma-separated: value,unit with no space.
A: 20.0,mm
